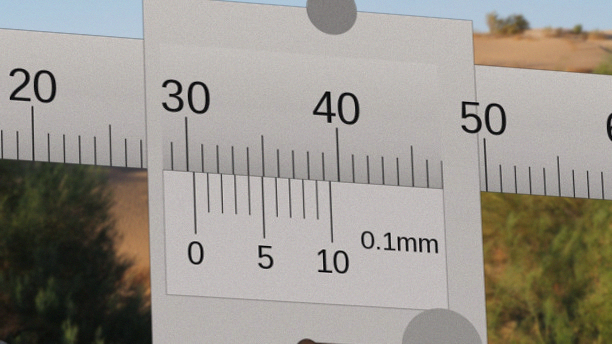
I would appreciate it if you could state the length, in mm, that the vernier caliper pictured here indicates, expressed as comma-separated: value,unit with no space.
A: 30.4,mm
